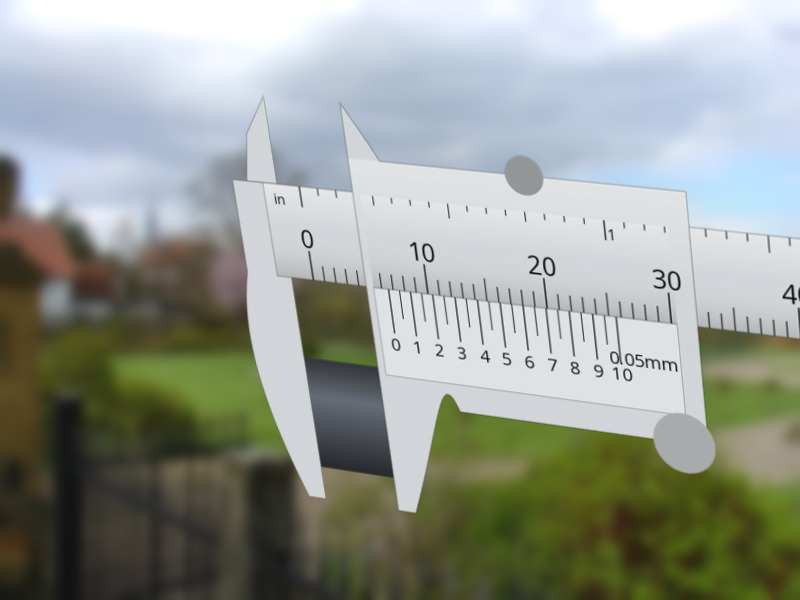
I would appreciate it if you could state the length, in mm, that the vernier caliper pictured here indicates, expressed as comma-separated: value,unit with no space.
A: 6.6,mm
